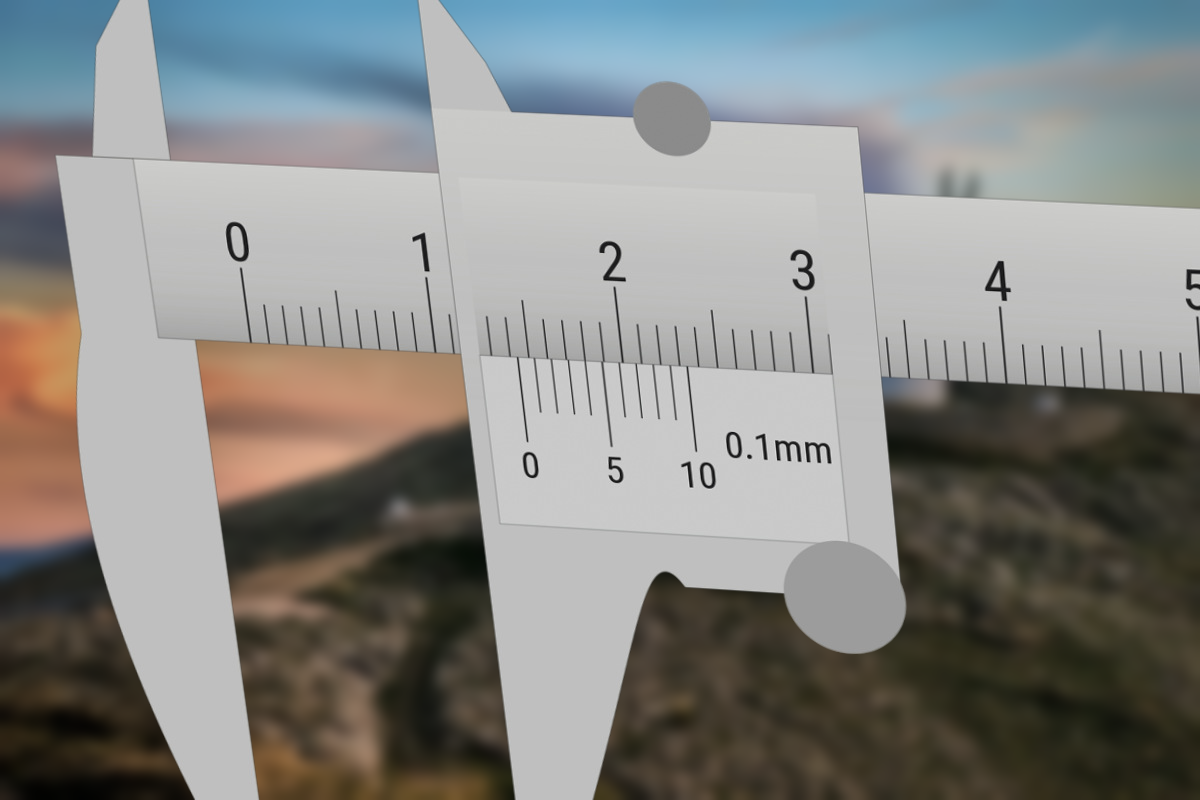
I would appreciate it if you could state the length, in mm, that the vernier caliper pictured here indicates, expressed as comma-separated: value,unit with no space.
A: 14.4,mm
